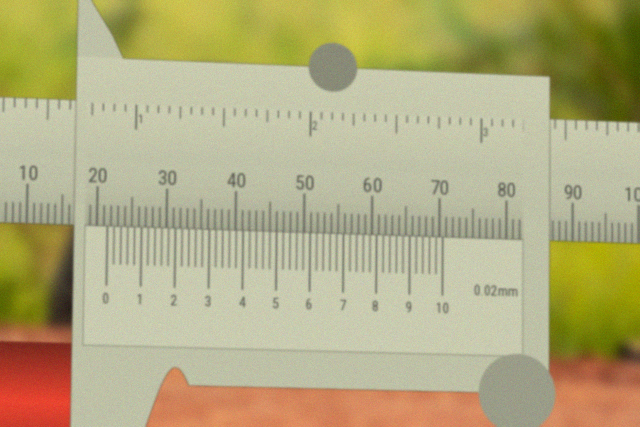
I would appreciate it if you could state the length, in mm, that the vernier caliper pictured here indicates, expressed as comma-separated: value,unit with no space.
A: 21.5,mm
